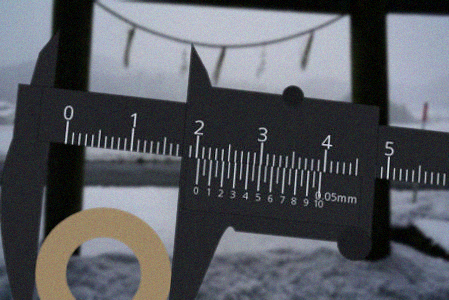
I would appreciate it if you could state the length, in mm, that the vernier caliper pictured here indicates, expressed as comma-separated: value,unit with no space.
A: 20.4,mm
